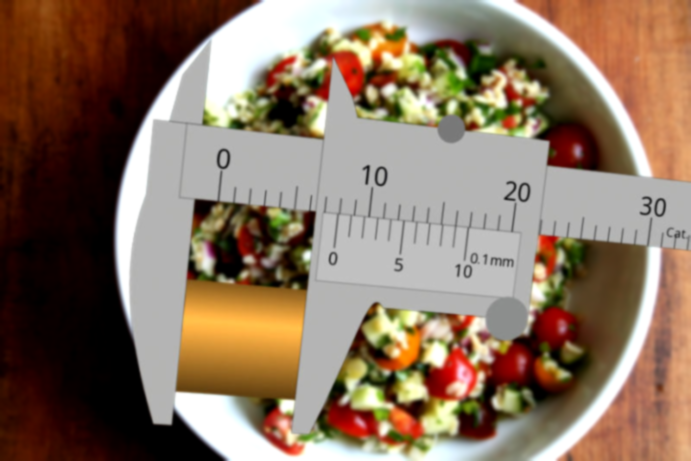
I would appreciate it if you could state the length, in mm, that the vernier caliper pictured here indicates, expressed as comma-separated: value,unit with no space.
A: 7.9,mm
